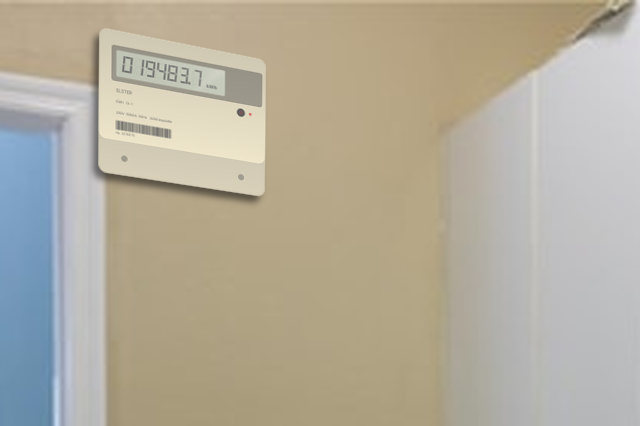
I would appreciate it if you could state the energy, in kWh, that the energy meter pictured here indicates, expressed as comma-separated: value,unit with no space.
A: 19483.7,kWh
